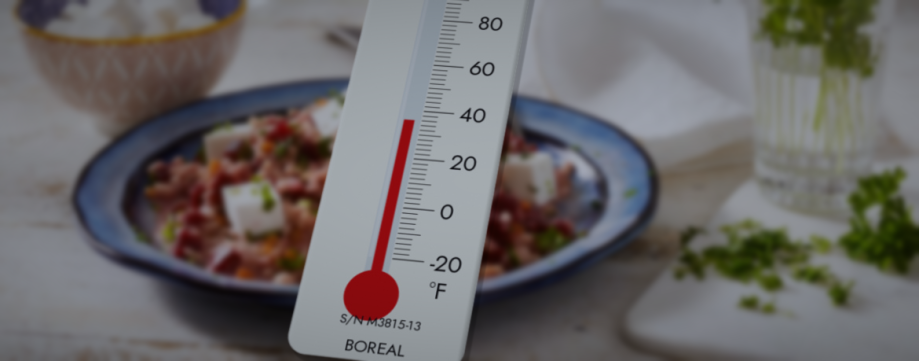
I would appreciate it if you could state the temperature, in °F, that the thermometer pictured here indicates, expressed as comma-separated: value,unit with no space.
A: 36,°F
